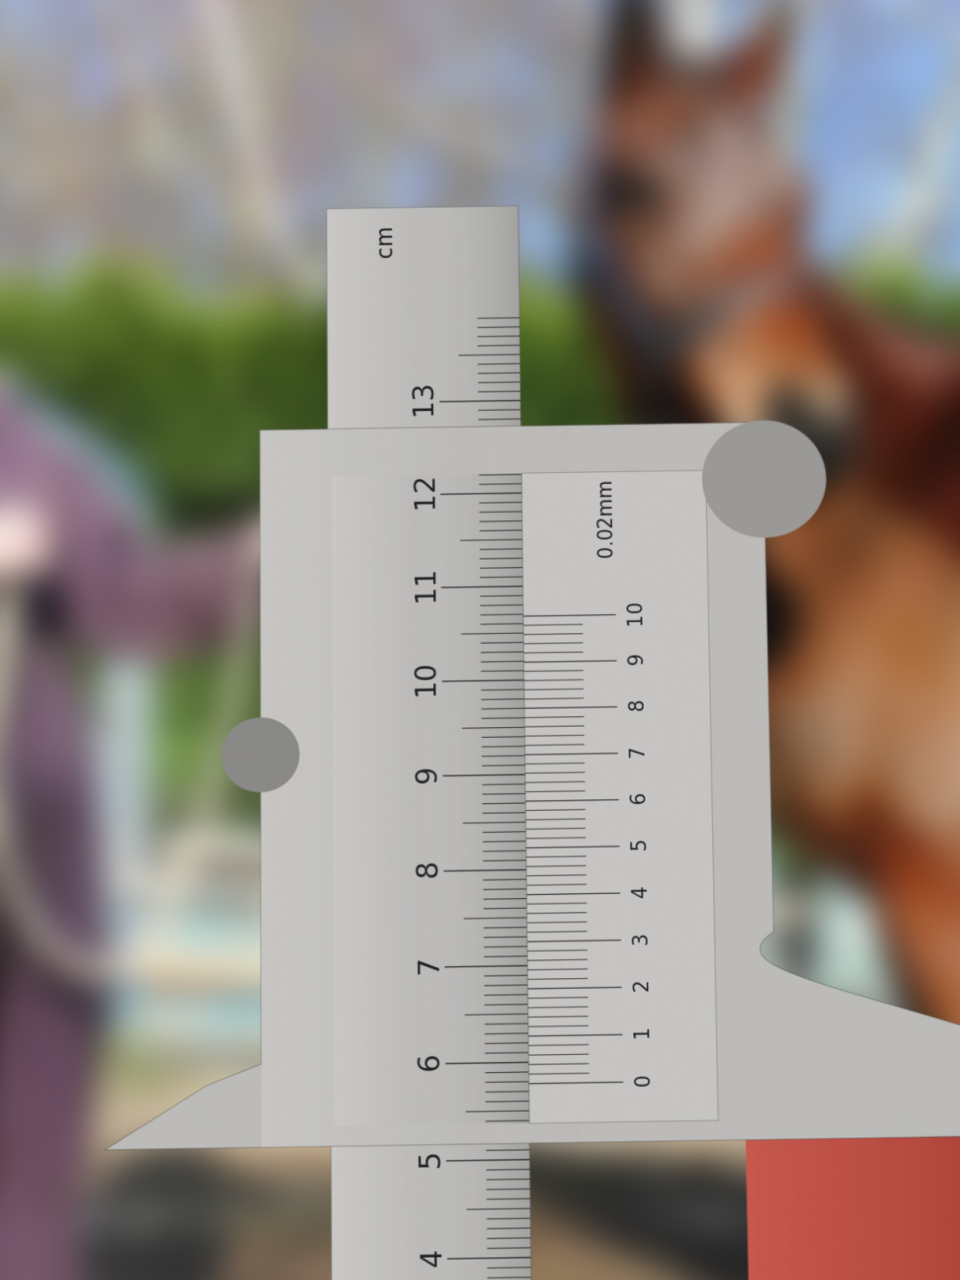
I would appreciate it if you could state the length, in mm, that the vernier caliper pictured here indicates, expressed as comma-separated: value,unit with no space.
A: 57.8,mm
